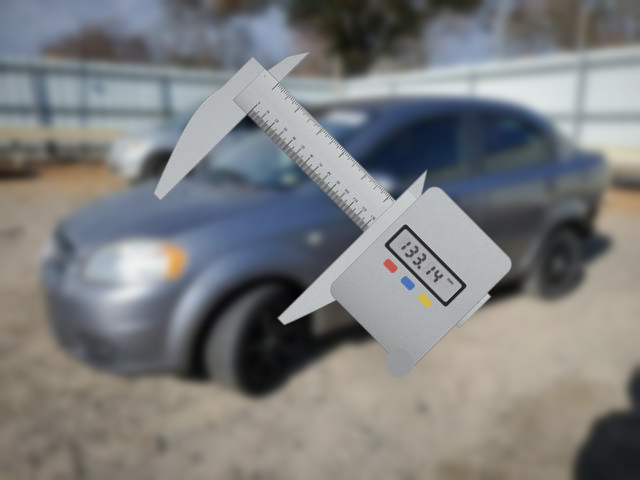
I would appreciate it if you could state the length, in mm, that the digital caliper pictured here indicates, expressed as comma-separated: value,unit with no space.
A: 133.14,mm
